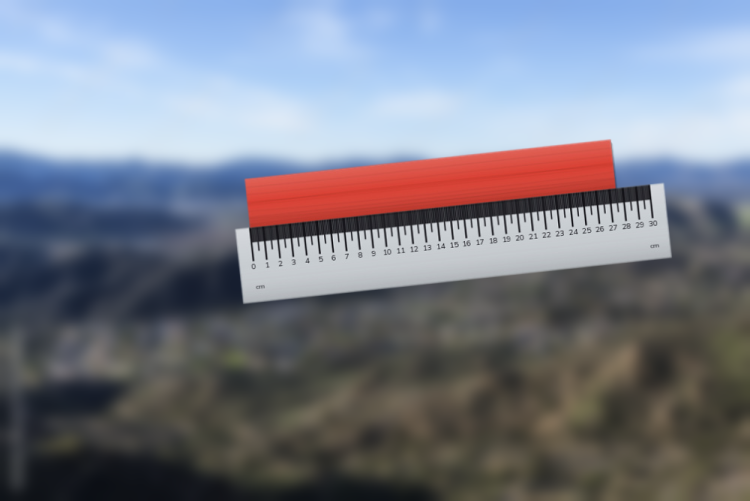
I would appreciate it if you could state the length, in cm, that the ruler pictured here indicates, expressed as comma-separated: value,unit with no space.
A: 27.5,cm
